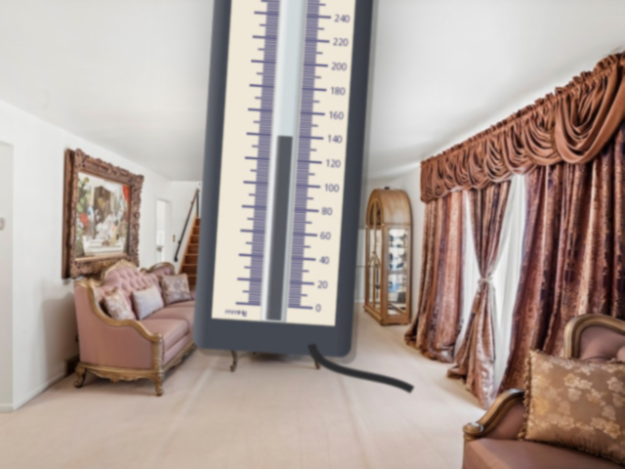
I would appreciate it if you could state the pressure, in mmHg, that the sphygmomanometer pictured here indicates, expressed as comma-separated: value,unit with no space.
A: 140,mmHg
